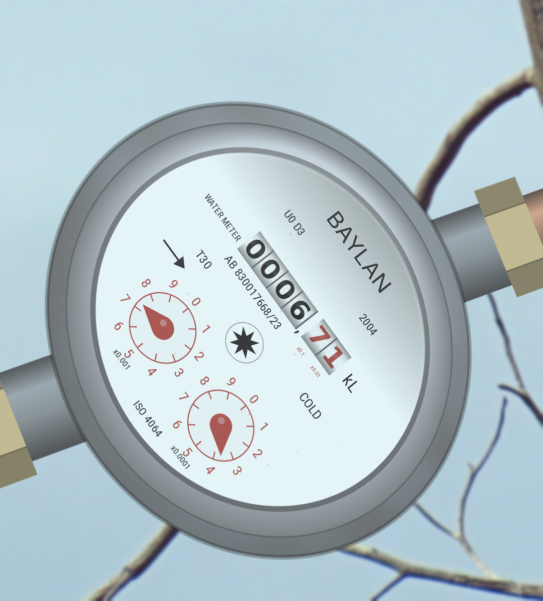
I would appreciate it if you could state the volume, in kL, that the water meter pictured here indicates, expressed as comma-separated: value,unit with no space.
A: 6.7173,kL
